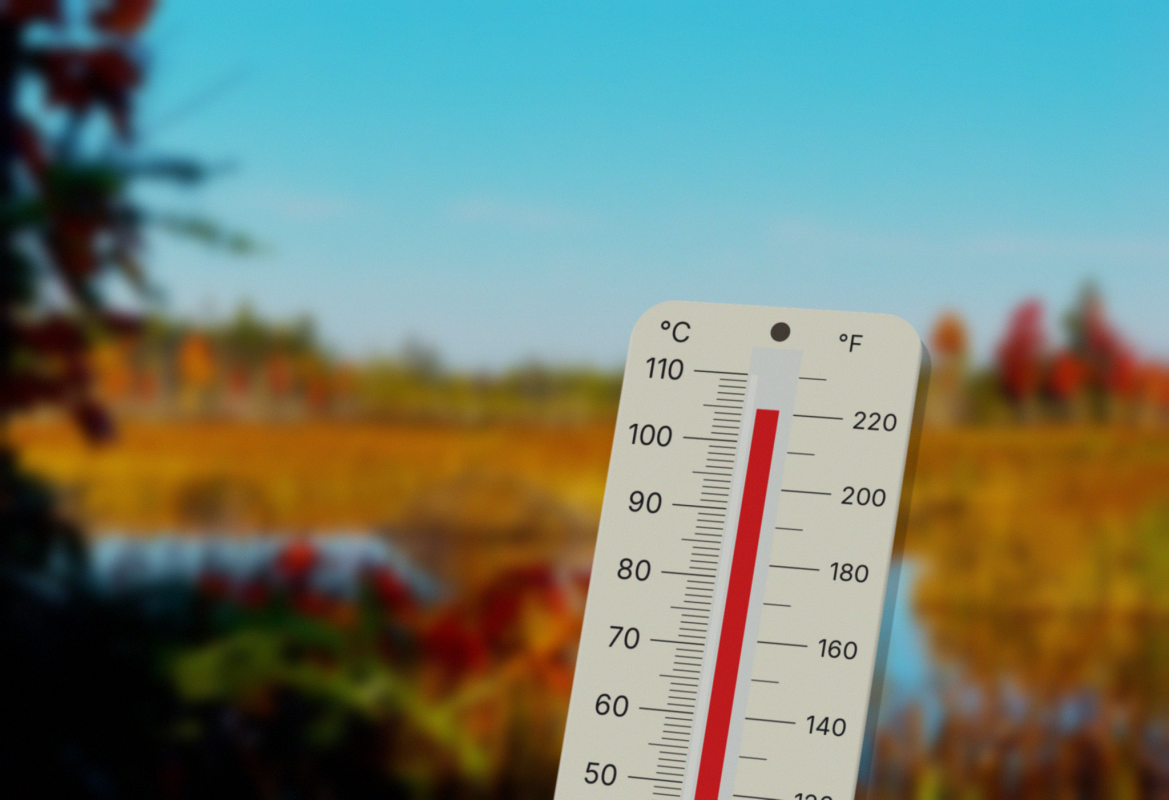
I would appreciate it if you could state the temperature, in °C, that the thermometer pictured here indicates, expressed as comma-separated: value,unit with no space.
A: 105,°C
